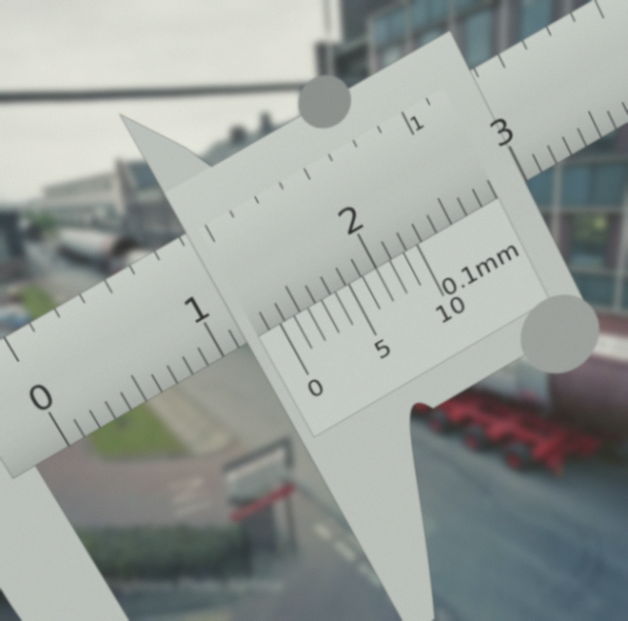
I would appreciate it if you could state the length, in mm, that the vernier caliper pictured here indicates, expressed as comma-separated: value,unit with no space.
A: 13.7,mm
